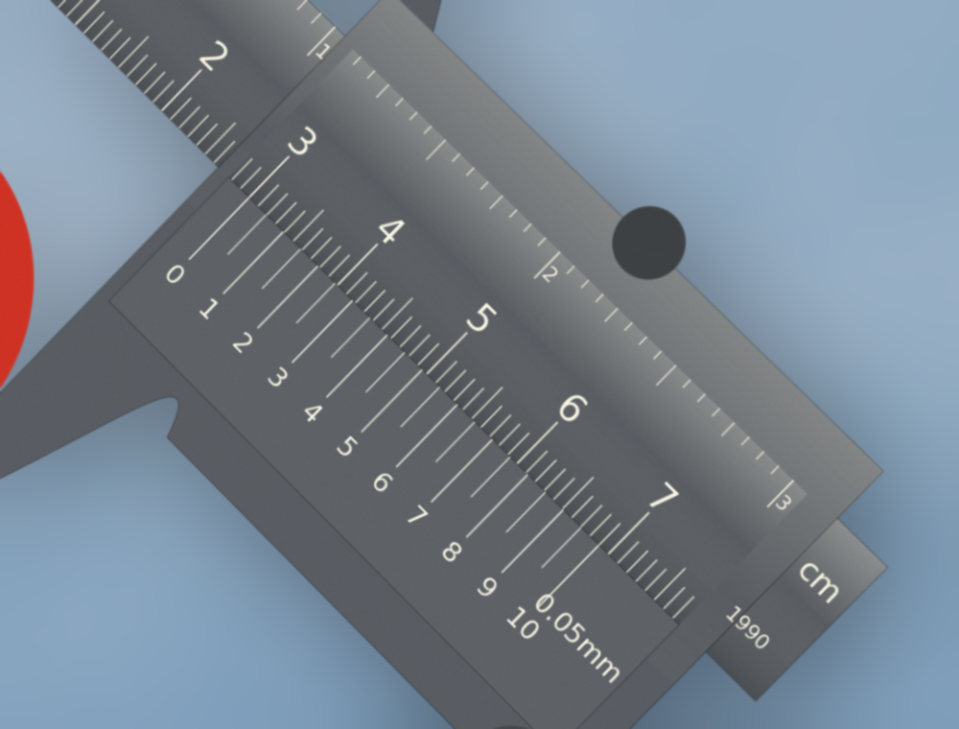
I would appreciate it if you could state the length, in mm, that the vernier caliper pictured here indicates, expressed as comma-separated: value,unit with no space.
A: 30.0,mm
